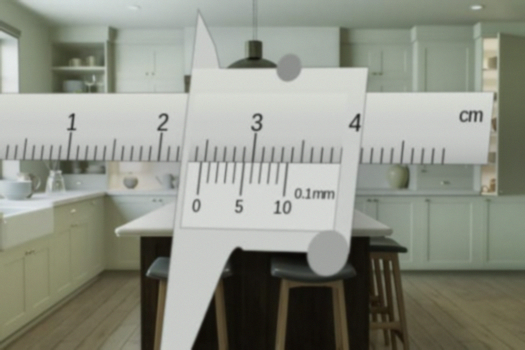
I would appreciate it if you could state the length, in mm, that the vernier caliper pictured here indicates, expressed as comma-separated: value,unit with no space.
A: 24.6,mm
